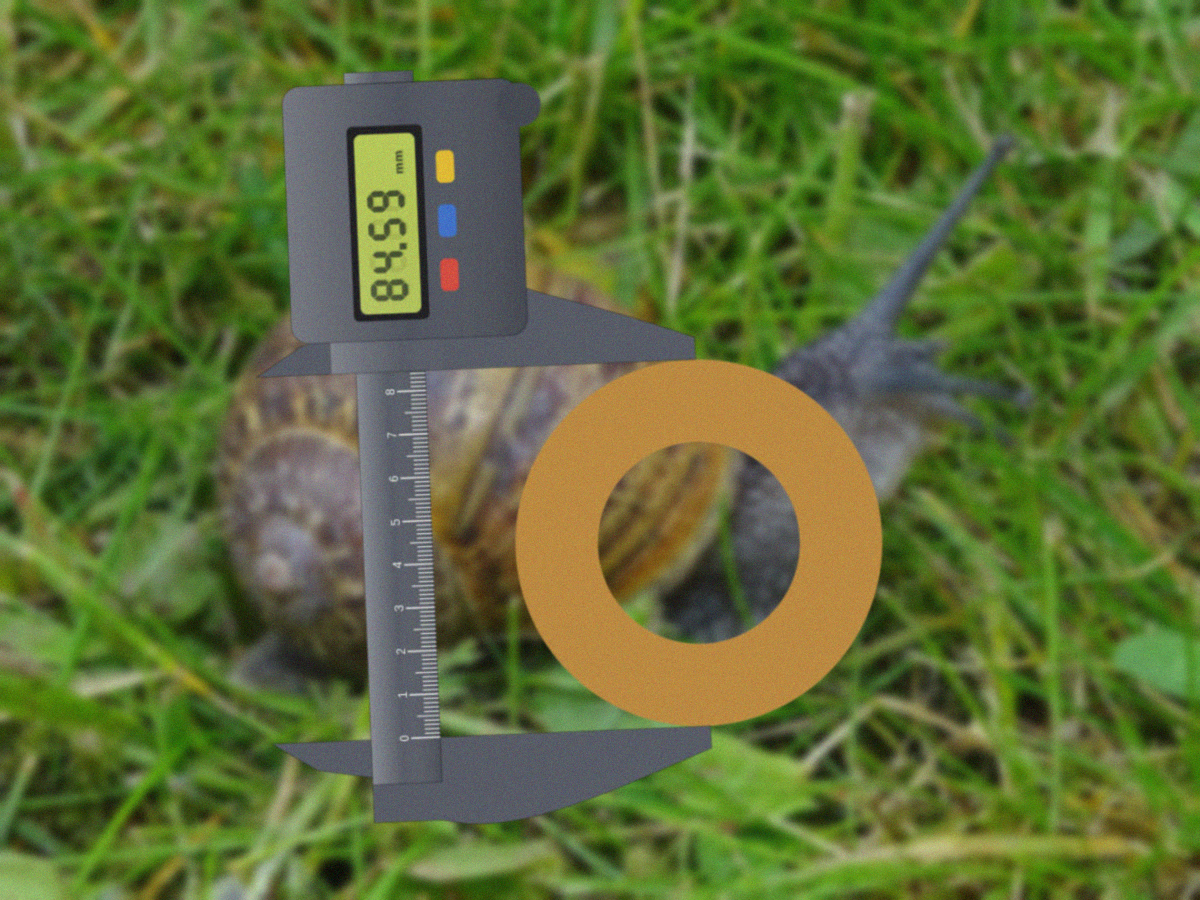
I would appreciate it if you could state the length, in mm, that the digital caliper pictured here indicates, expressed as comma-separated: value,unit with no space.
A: 84.59,mm
